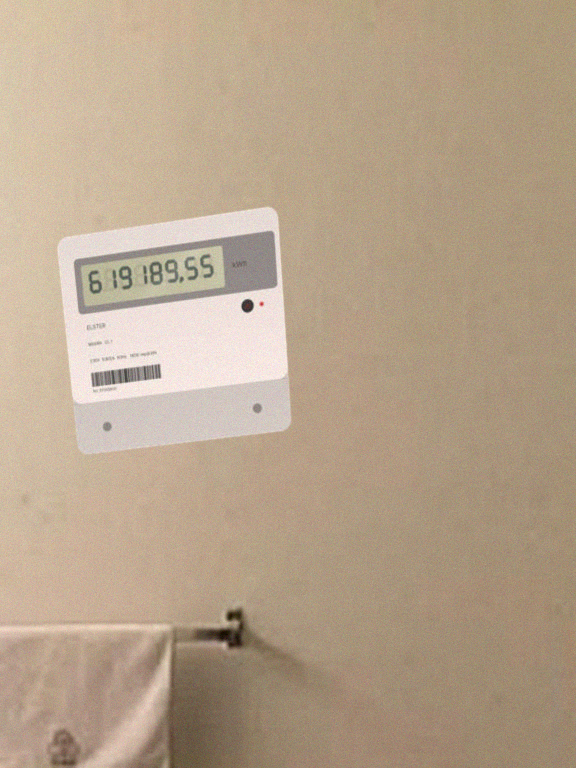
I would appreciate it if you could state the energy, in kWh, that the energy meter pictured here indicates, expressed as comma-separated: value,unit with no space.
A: 619189.55,kWh
